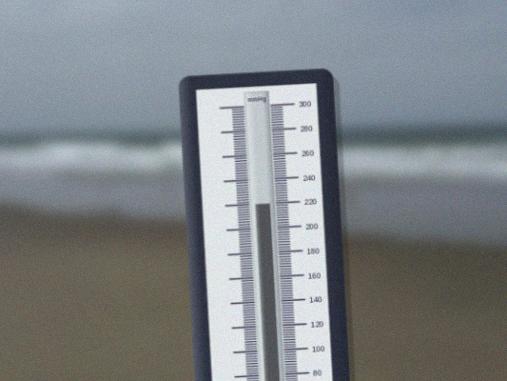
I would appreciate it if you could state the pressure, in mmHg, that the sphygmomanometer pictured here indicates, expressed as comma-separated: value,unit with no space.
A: 220,mmHg
